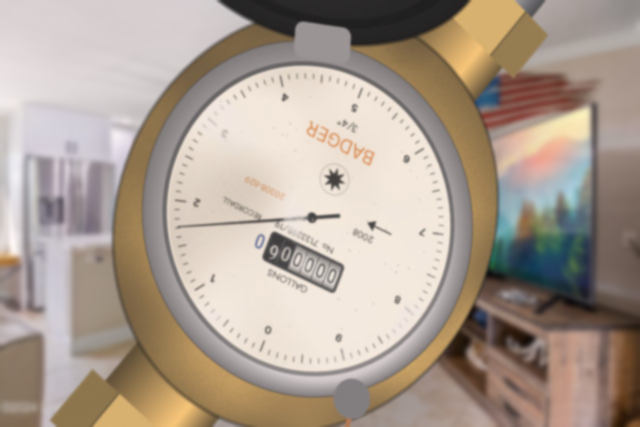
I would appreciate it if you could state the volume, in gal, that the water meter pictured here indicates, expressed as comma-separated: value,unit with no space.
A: 61.7,gal
